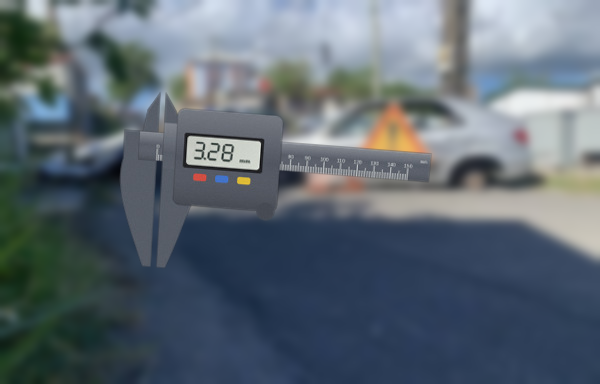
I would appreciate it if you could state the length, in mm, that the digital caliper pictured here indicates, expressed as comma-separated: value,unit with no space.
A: 3.28,mm
